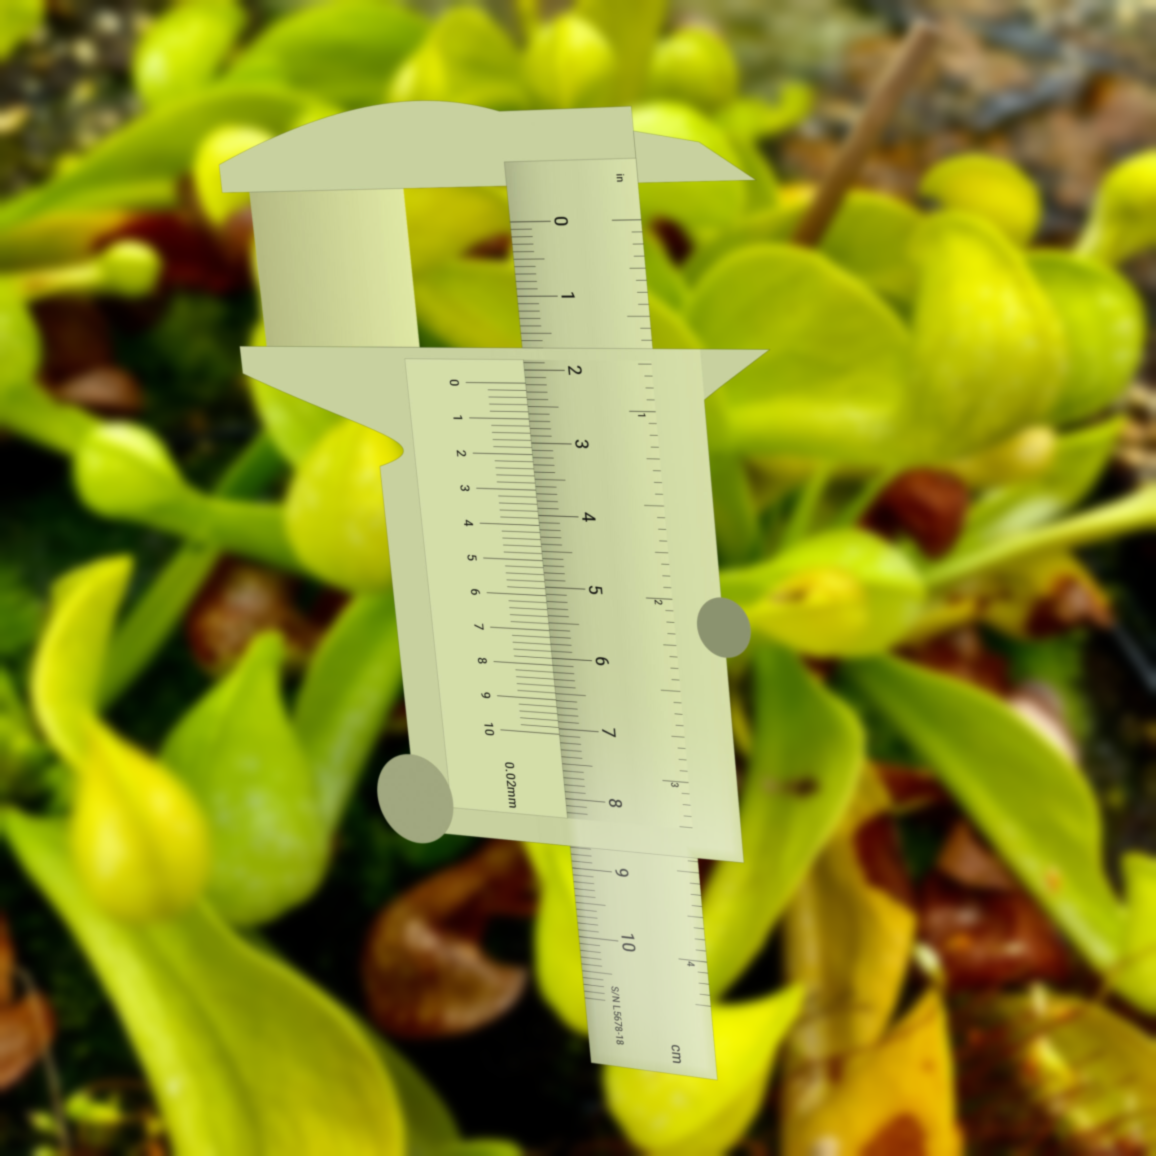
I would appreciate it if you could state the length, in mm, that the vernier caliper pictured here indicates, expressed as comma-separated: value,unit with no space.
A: 21.8,mm
